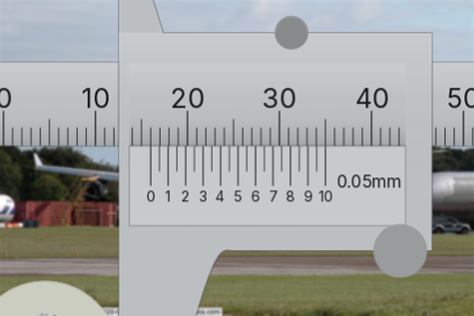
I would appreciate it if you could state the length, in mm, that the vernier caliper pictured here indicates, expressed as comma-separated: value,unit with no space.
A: 16.0,mm
